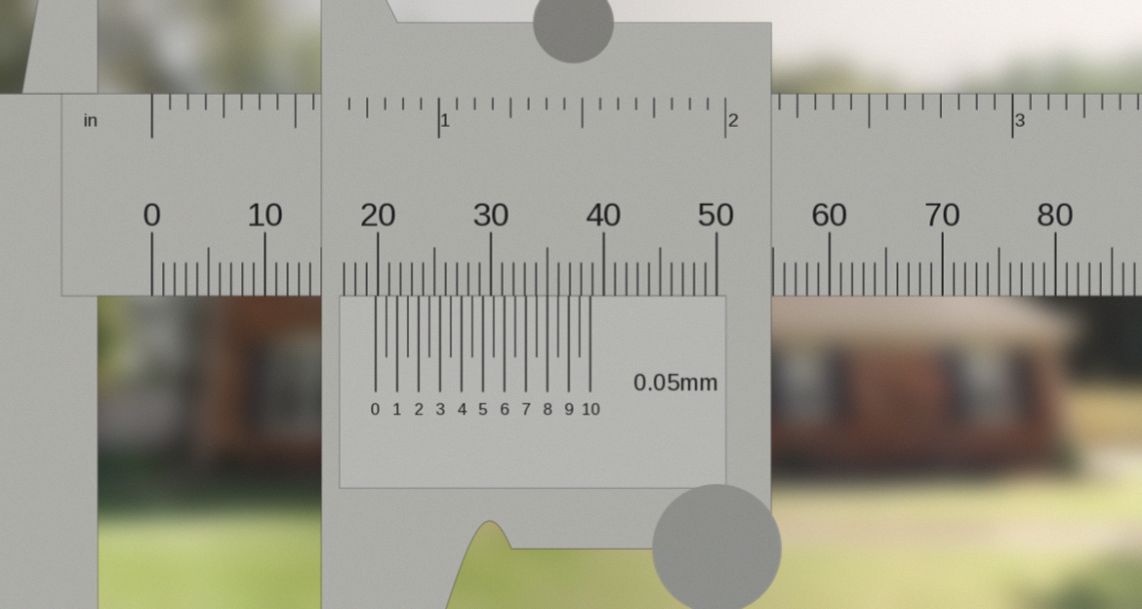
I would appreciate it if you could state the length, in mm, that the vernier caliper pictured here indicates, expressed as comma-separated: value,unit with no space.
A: 19.8,mm
